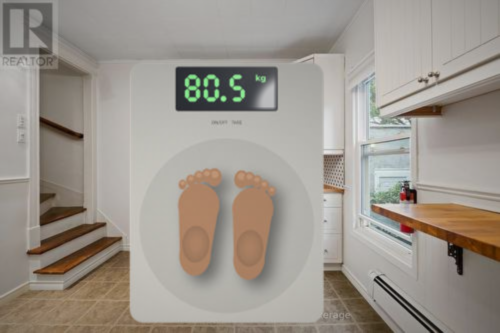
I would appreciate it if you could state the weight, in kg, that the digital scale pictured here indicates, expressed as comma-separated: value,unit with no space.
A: 80.5,kg
